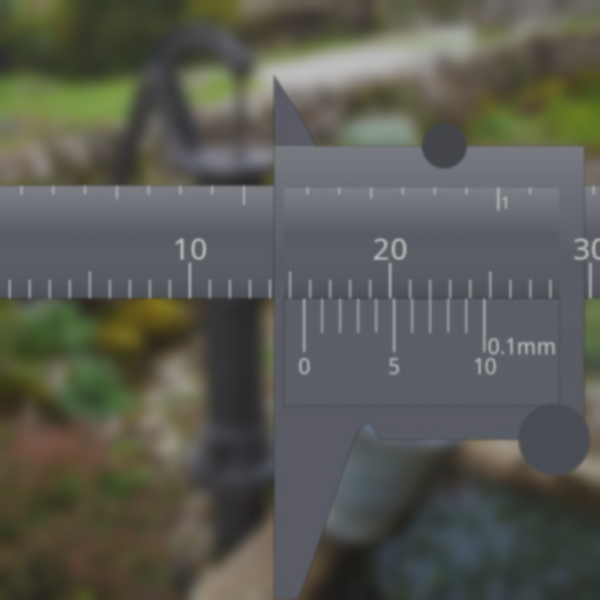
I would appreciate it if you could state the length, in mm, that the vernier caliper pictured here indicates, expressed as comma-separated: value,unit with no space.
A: 15.7,mm
